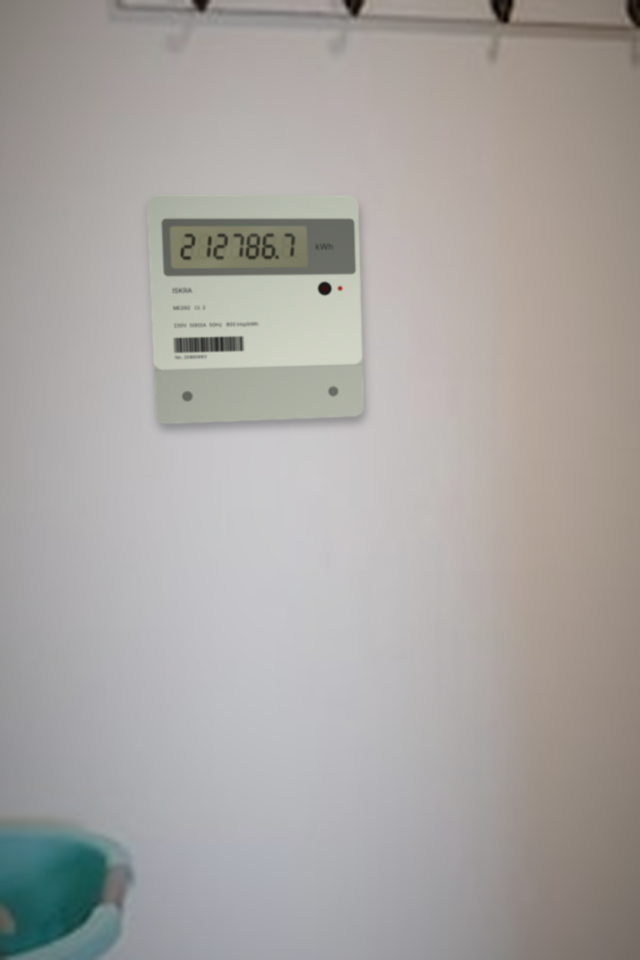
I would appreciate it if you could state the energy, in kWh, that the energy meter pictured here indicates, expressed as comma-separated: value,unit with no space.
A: 212786.7,kWh
